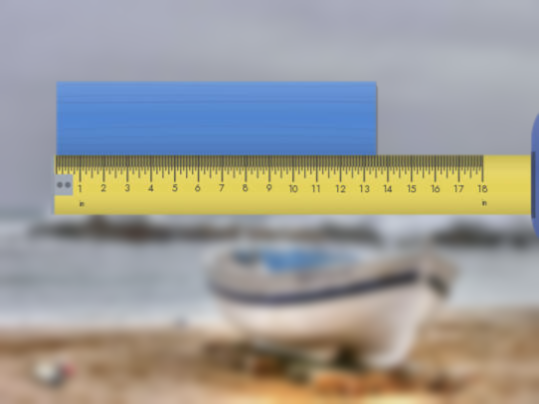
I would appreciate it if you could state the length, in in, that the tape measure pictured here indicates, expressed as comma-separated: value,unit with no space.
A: 13.5,in
